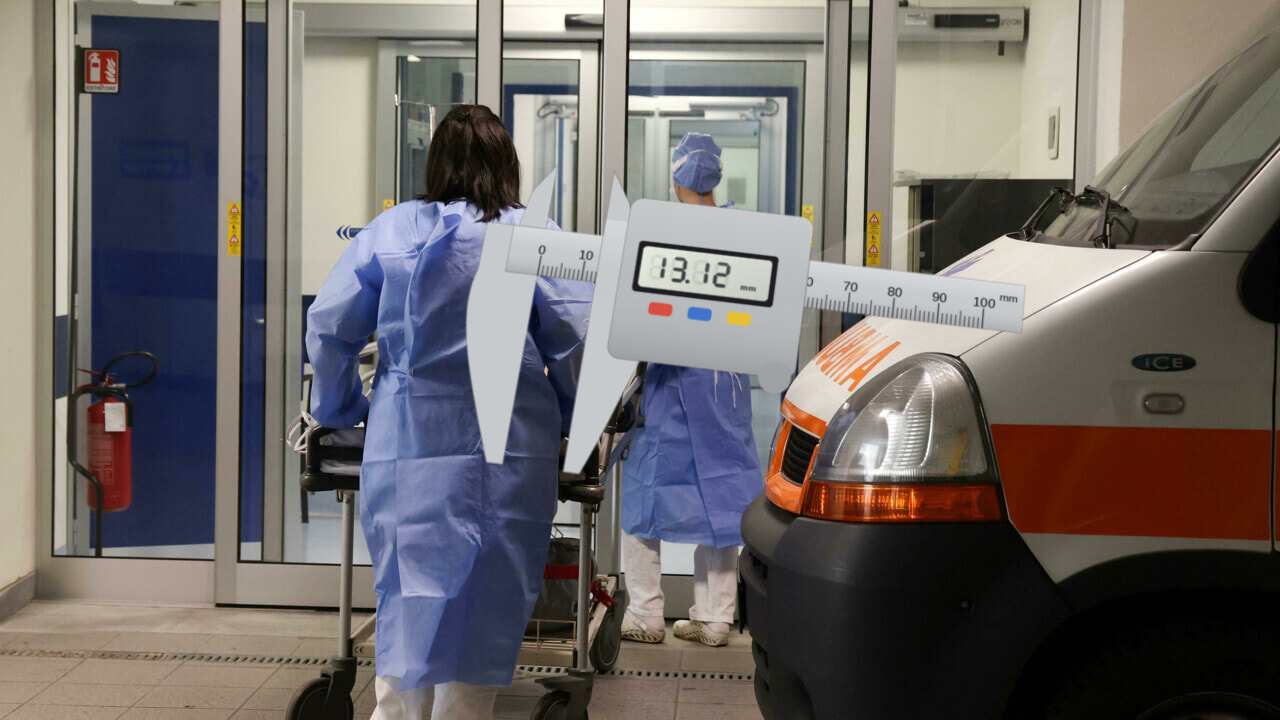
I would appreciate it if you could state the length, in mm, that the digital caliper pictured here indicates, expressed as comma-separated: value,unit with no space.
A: 13.12,mm
